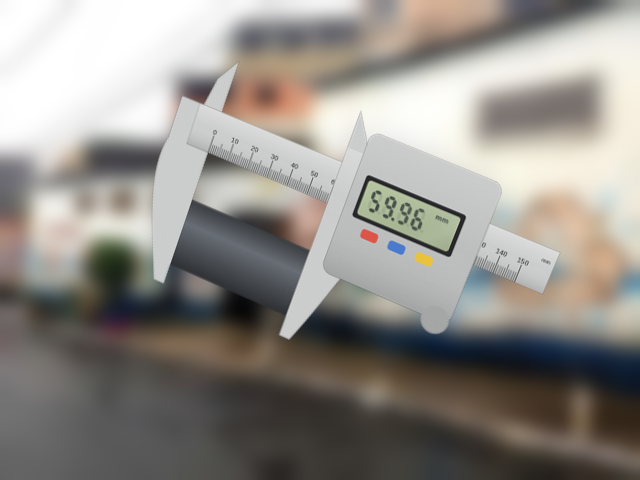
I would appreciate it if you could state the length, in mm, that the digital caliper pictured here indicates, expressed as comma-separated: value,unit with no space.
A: 59.96,mm
